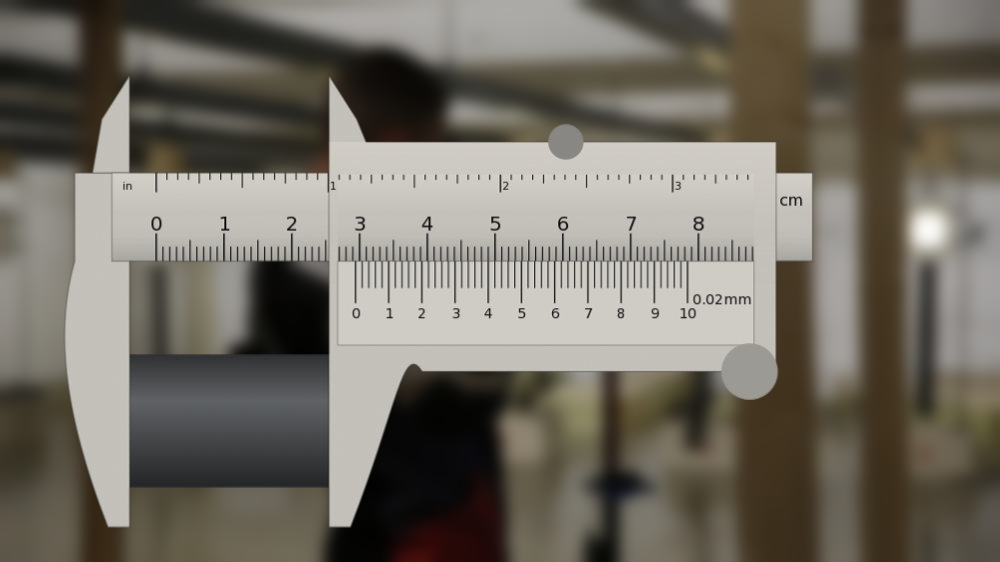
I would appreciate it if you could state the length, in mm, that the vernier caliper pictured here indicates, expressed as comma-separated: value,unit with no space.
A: 29.4,mm
